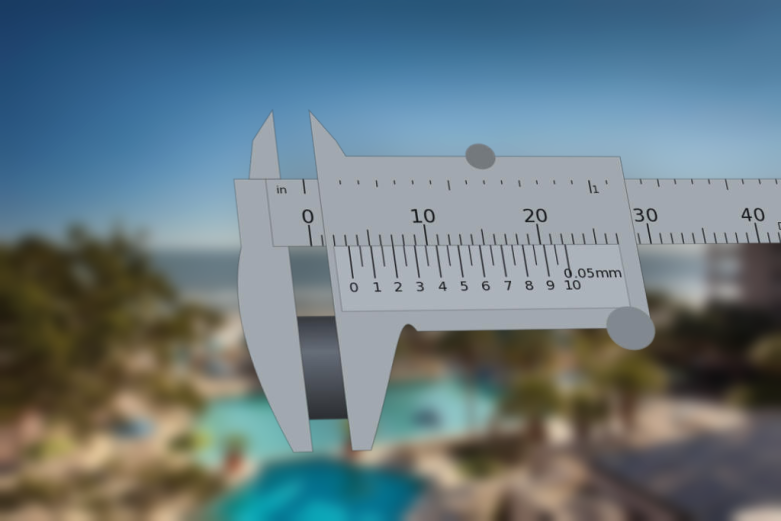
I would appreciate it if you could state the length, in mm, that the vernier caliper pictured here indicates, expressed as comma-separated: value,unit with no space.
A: 3.2,mm
